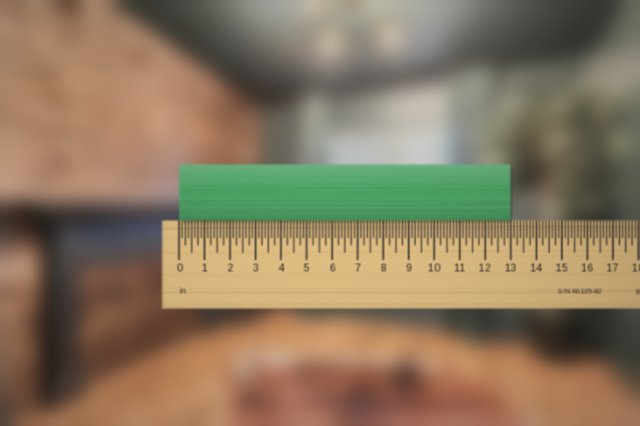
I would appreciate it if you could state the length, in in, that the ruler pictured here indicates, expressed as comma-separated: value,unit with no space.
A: 13,in
